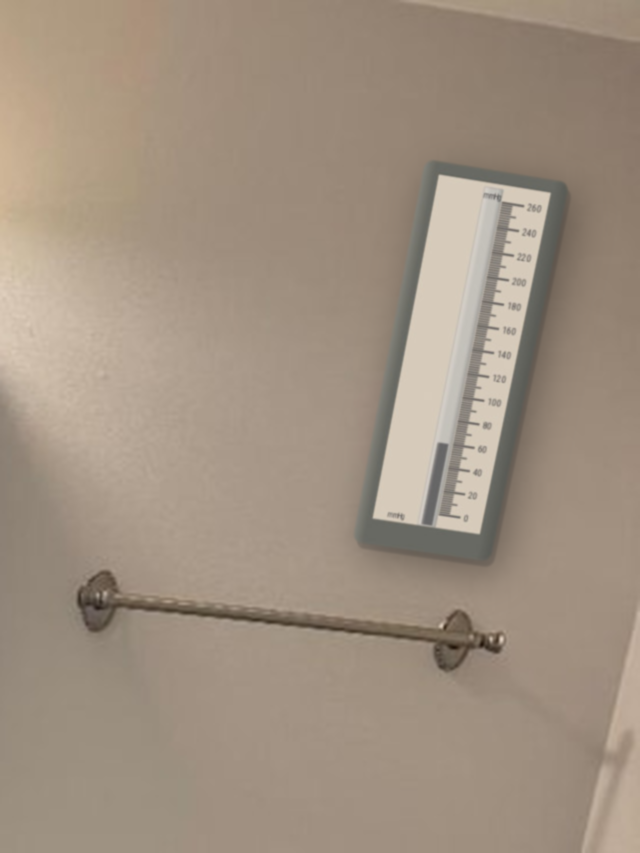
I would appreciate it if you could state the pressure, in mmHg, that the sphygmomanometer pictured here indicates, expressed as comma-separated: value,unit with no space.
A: 60,mmHg
